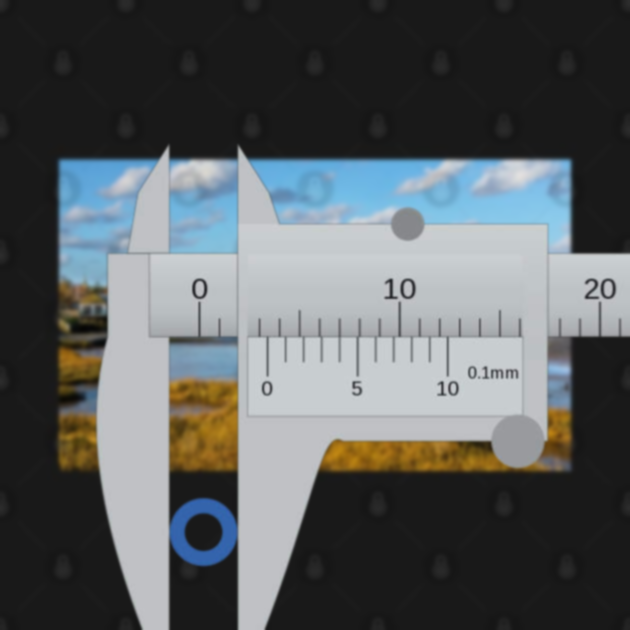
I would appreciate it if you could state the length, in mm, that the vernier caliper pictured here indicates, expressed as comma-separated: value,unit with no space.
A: 3.4,mm
